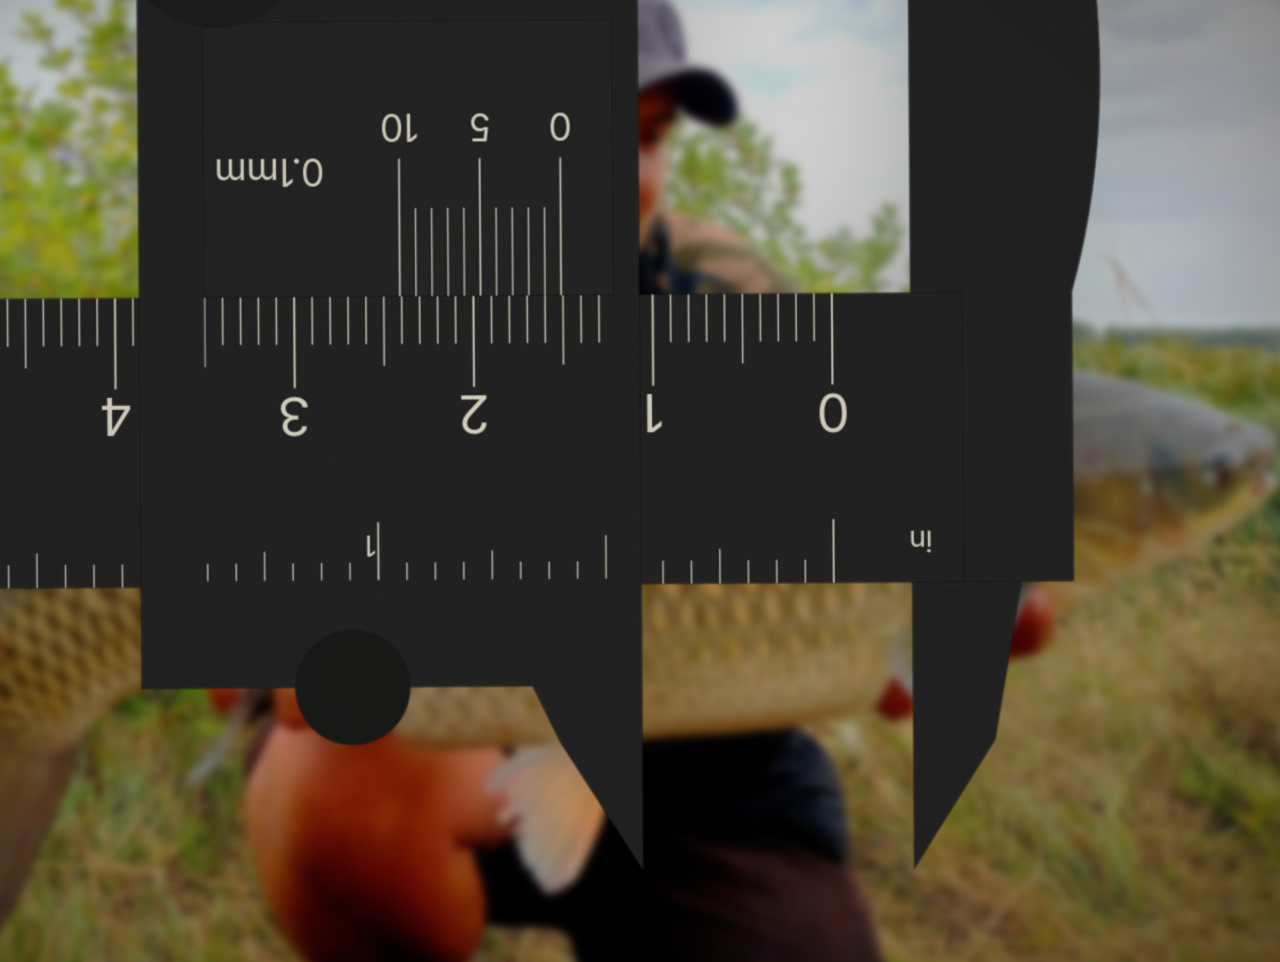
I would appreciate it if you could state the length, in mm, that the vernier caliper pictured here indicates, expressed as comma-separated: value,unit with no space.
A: 15.1,mm
